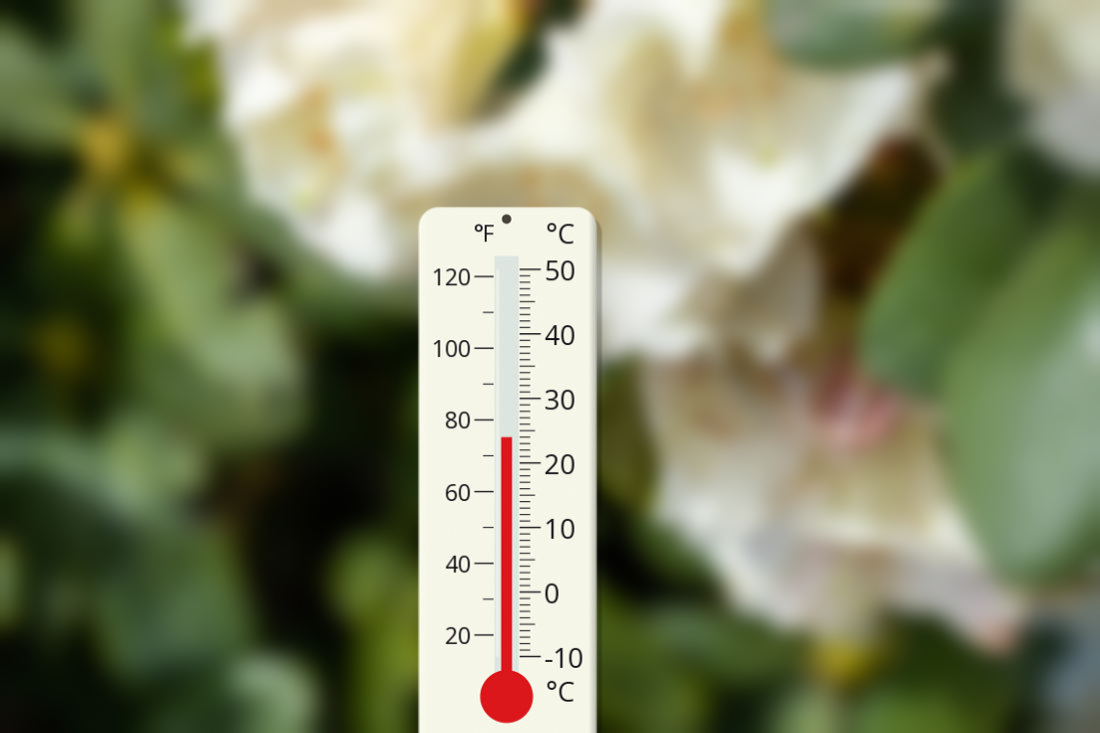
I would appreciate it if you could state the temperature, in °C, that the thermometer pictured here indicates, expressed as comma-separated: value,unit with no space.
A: 24,°C
